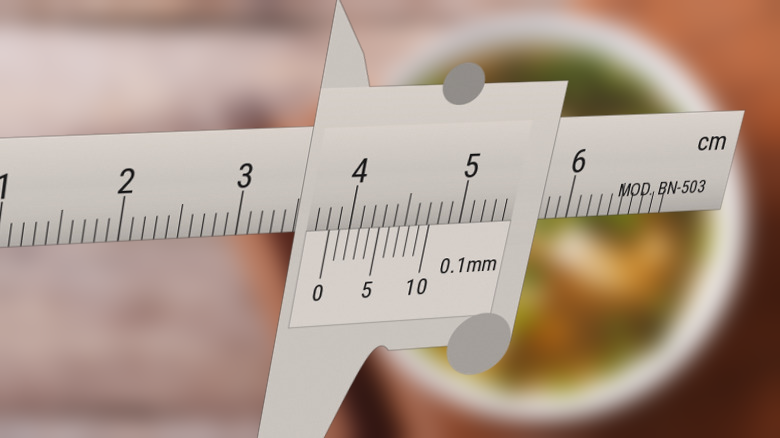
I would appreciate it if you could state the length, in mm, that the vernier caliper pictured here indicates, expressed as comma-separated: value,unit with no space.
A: 38.2,mm
